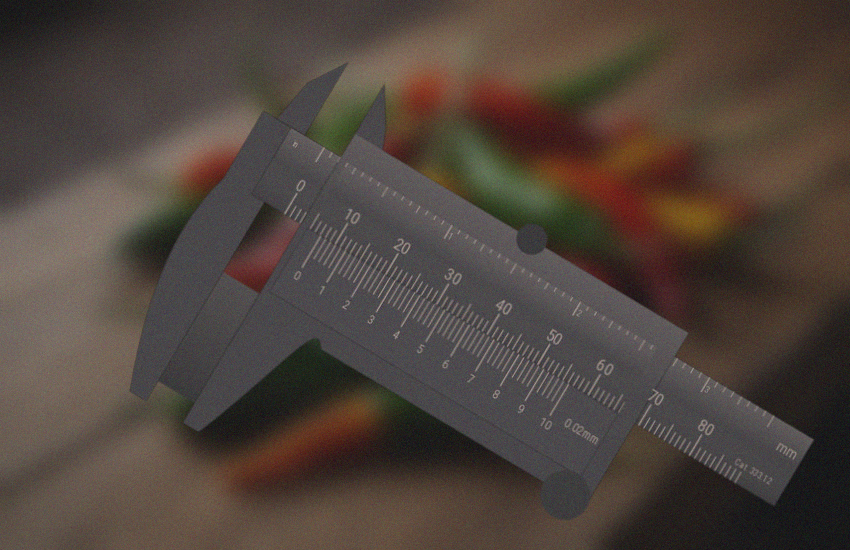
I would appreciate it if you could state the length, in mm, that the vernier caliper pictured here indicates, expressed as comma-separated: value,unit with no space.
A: 7.2,mm
